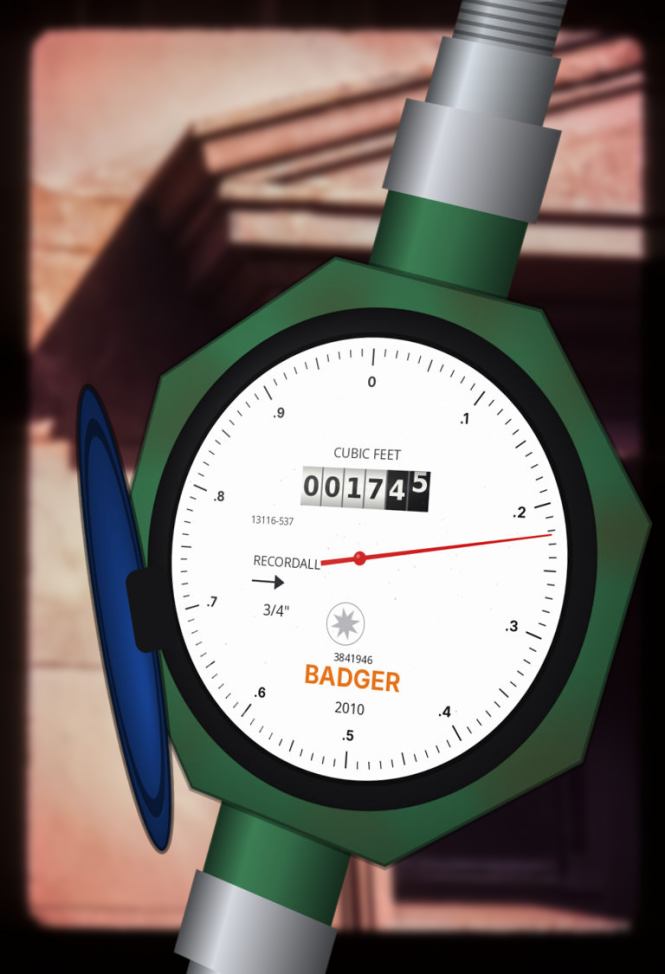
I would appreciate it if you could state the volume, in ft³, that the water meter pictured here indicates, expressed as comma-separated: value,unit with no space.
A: 1745.22,ft³
